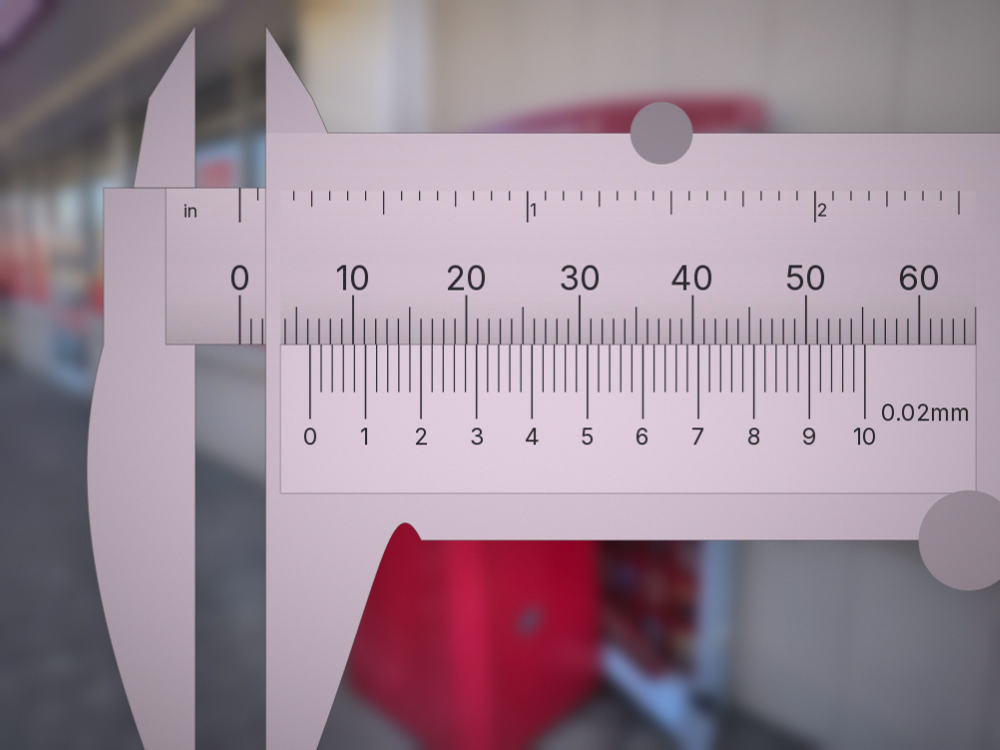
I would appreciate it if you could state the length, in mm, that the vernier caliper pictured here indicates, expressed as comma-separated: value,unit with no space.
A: 6.2,mm
